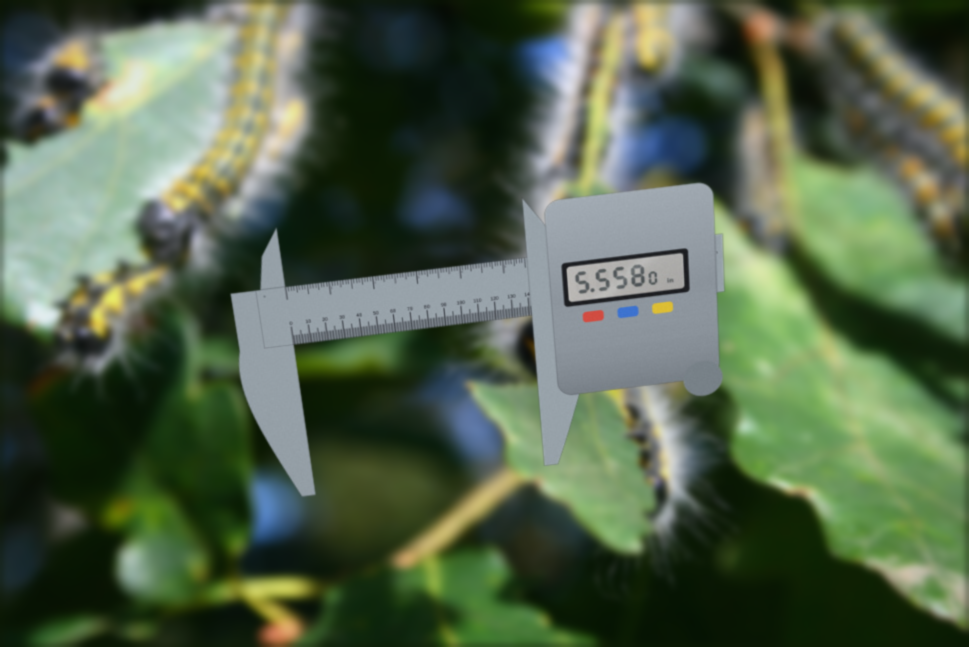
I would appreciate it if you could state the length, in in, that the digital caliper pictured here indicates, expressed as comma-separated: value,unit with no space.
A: 5.5580,in
